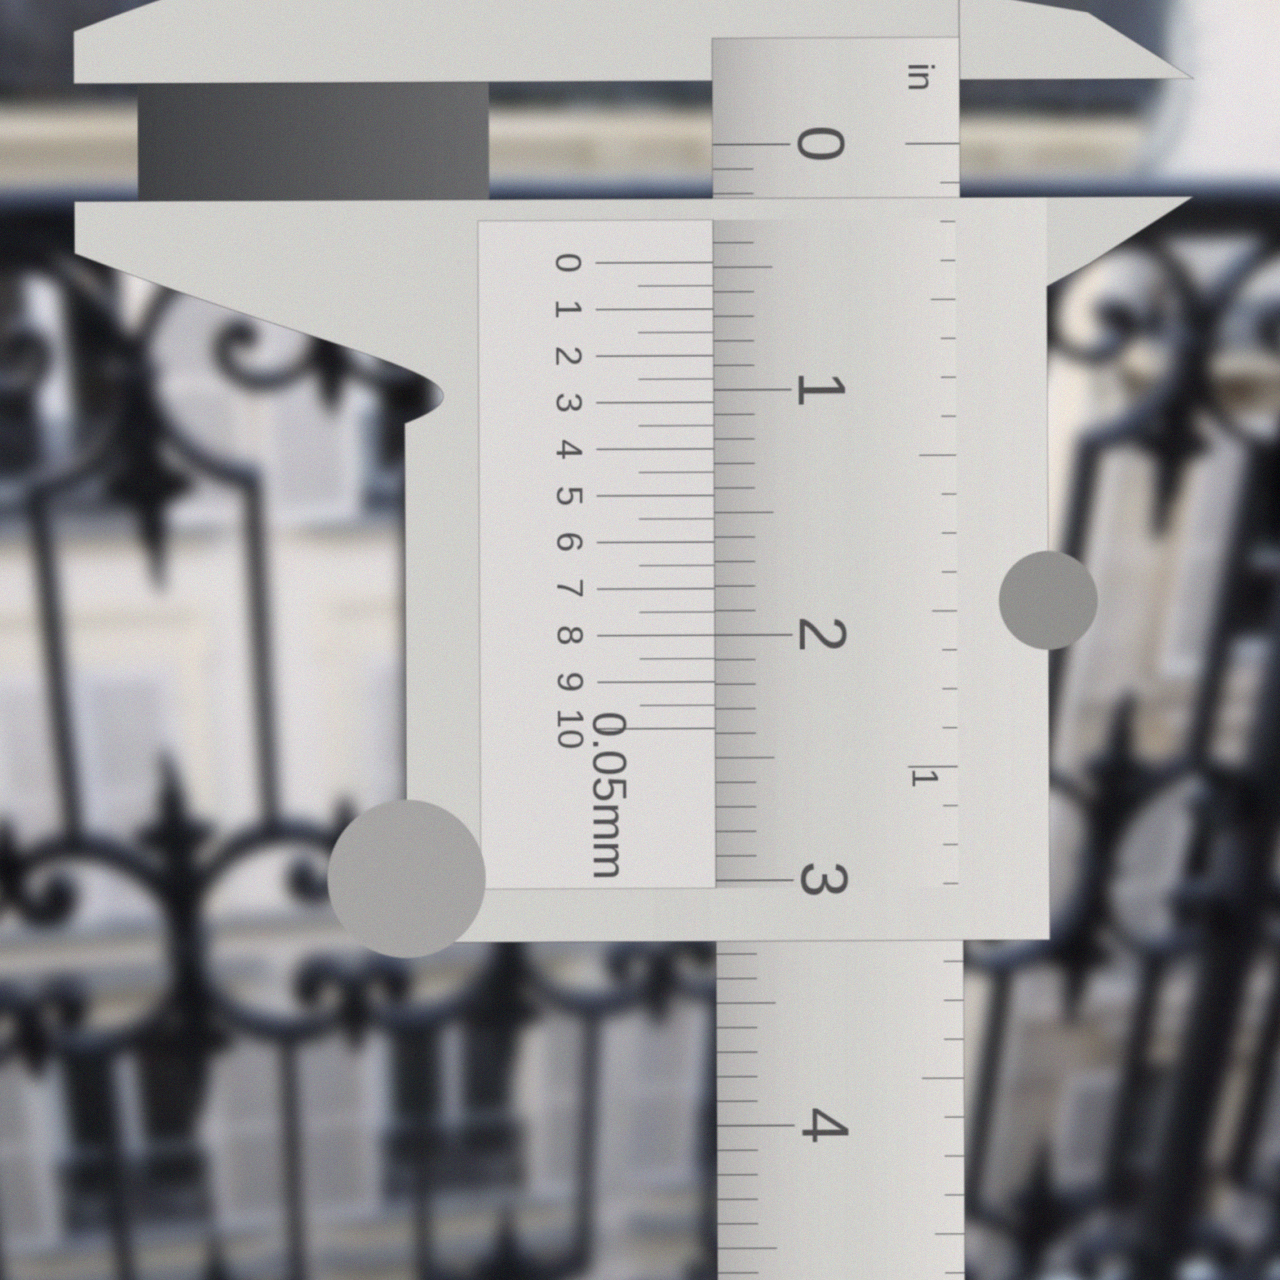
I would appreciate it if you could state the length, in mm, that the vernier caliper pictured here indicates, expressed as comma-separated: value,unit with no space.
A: 4.8,mm
